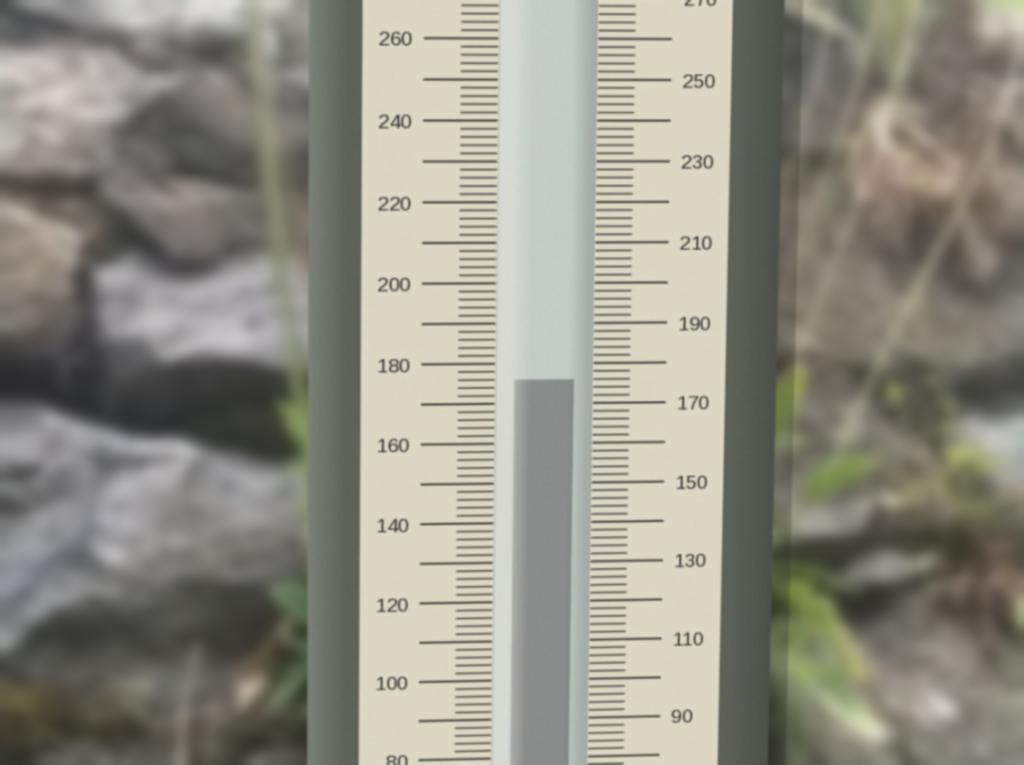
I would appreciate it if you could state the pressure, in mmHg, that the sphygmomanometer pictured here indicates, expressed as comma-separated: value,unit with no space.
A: 176,mmHg
